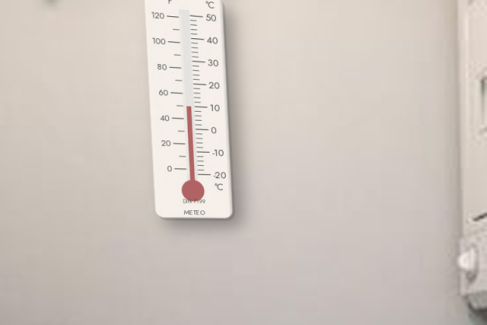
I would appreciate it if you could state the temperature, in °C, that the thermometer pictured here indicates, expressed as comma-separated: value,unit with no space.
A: 10,°C
